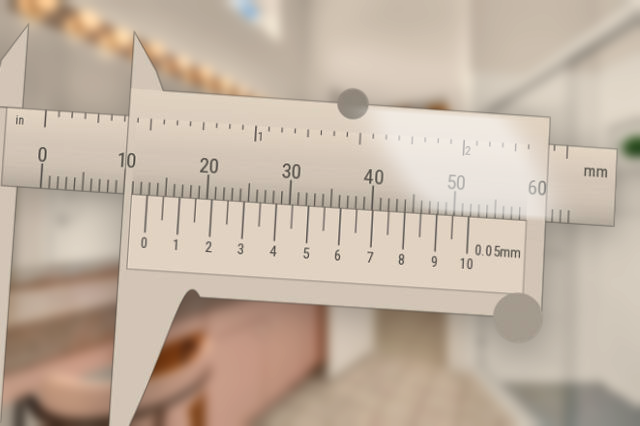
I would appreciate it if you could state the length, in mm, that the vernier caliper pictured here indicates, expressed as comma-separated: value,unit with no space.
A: 12.8,mm
